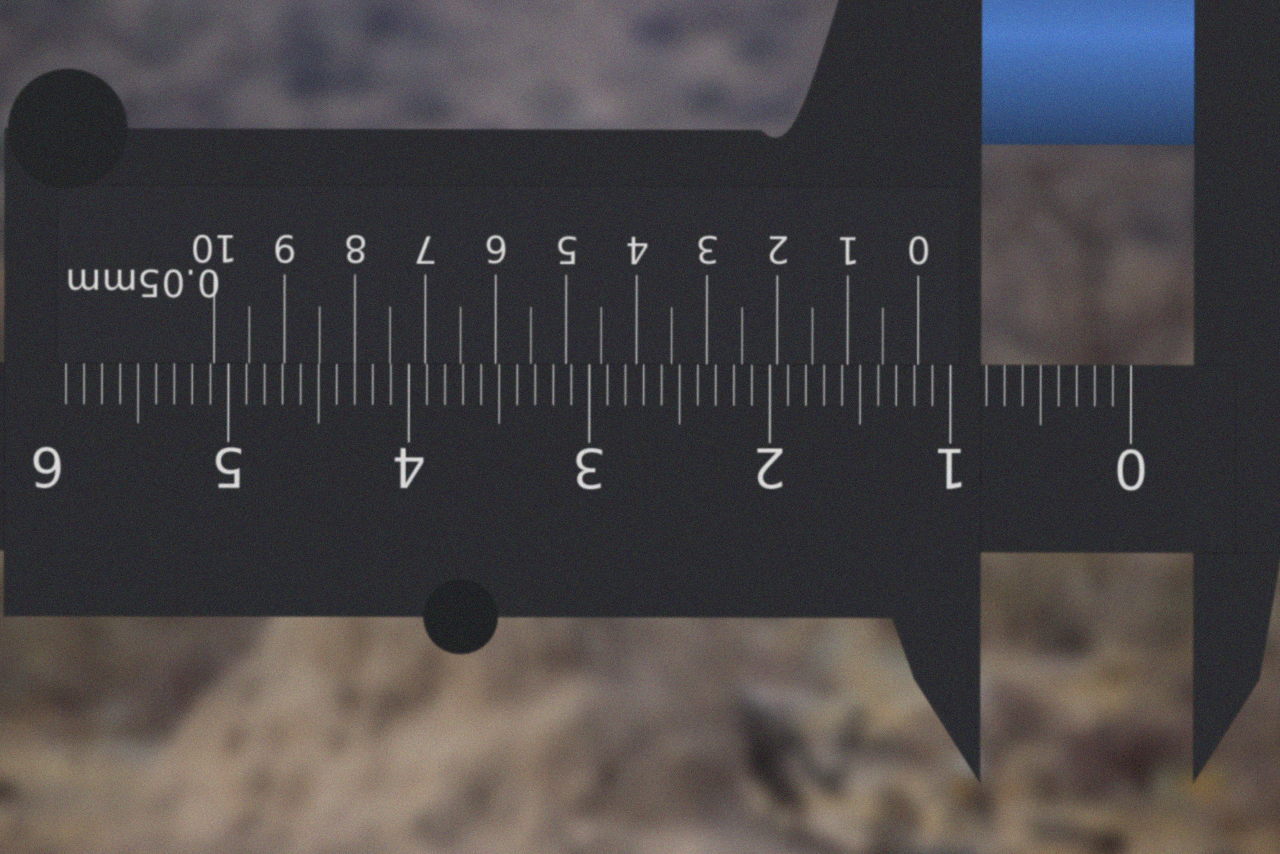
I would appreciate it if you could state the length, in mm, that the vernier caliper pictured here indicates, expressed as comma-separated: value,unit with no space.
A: 11.8,mm
